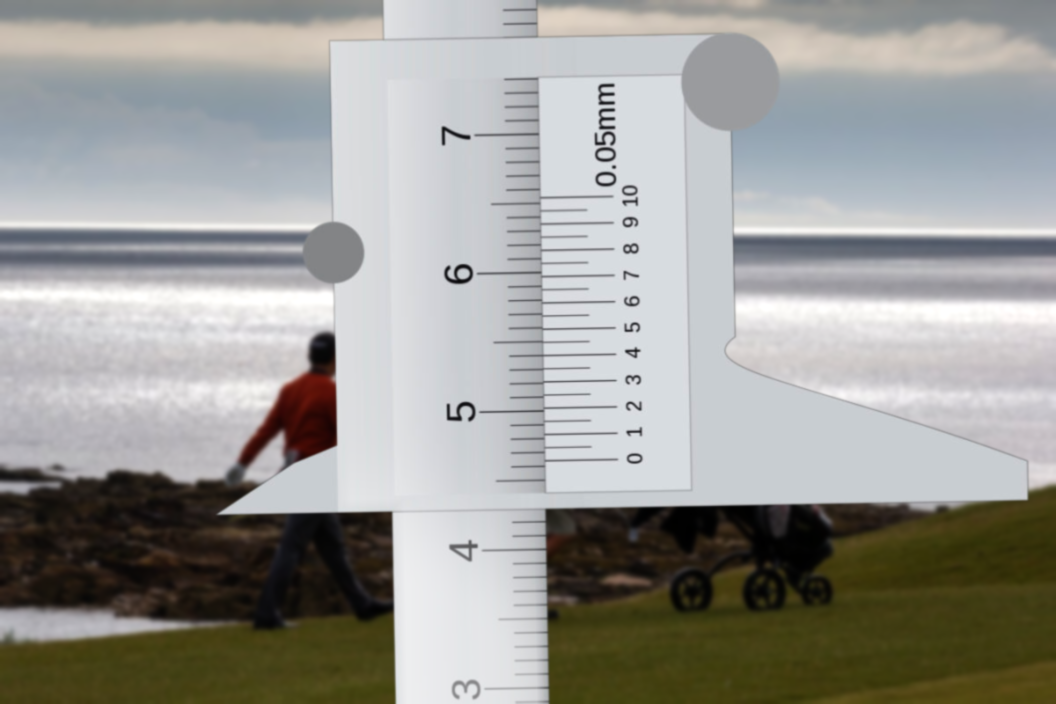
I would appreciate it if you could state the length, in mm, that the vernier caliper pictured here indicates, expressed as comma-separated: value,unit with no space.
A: 46.4,mm
